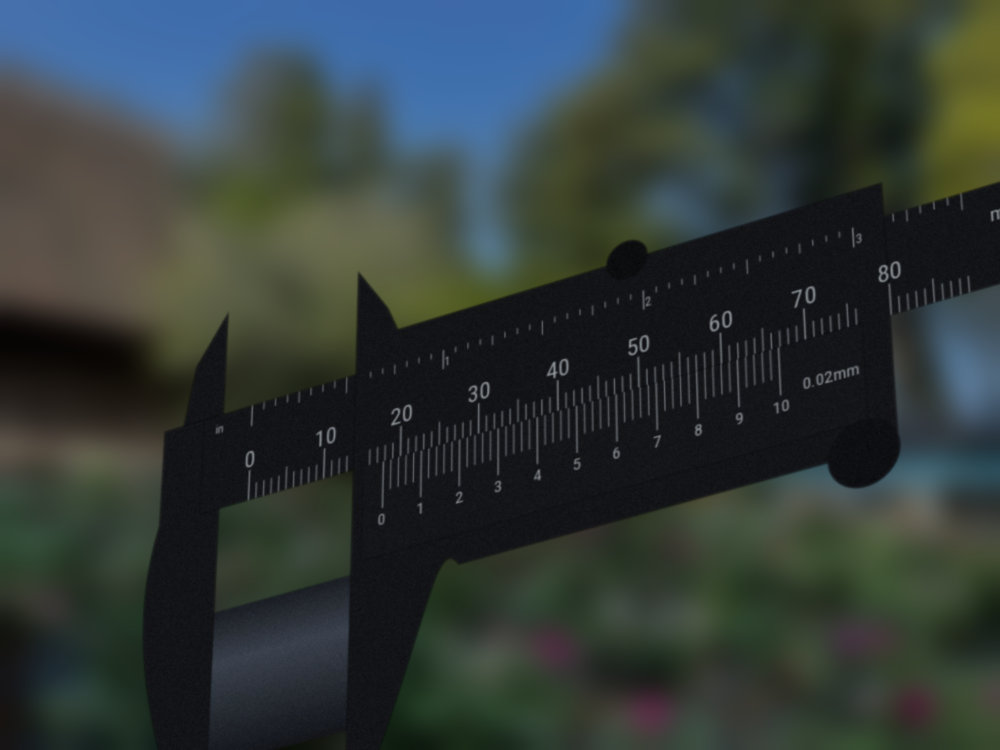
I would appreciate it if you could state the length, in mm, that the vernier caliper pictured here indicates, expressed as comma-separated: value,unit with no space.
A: 17.8,mm
